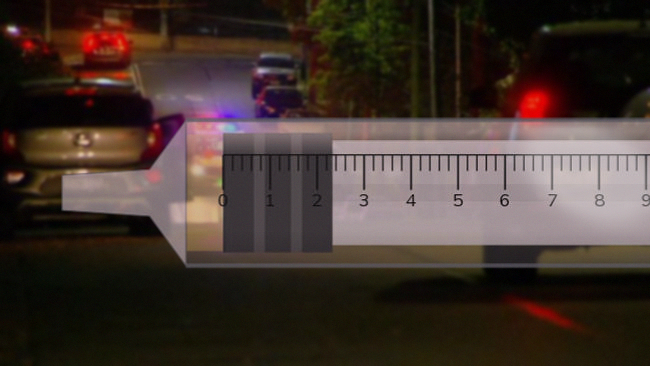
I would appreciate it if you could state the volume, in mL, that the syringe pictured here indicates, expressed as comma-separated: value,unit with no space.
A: 0,mL
